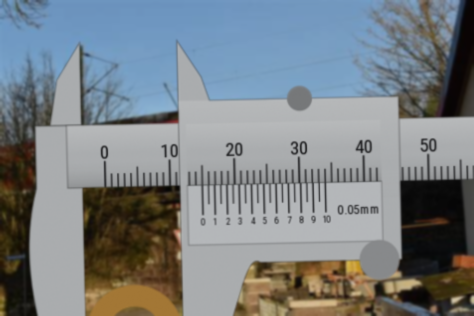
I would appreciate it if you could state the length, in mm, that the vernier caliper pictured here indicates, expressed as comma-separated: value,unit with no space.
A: 15.0,mm
